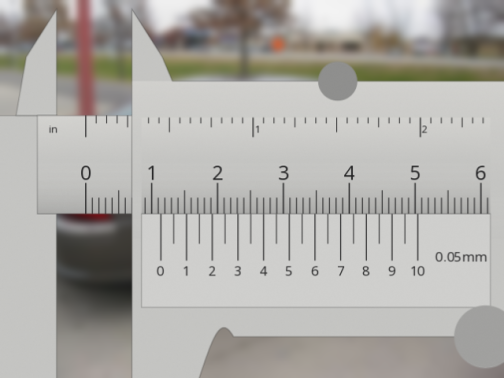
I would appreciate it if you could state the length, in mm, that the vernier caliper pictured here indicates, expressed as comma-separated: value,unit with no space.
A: 11.4,mm
